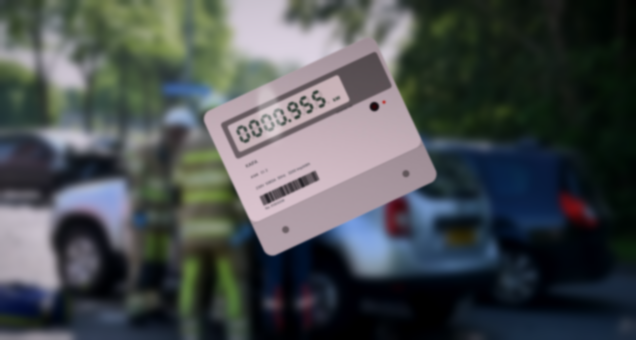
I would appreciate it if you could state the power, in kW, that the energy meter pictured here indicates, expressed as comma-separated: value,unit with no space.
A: 0.955,kW
